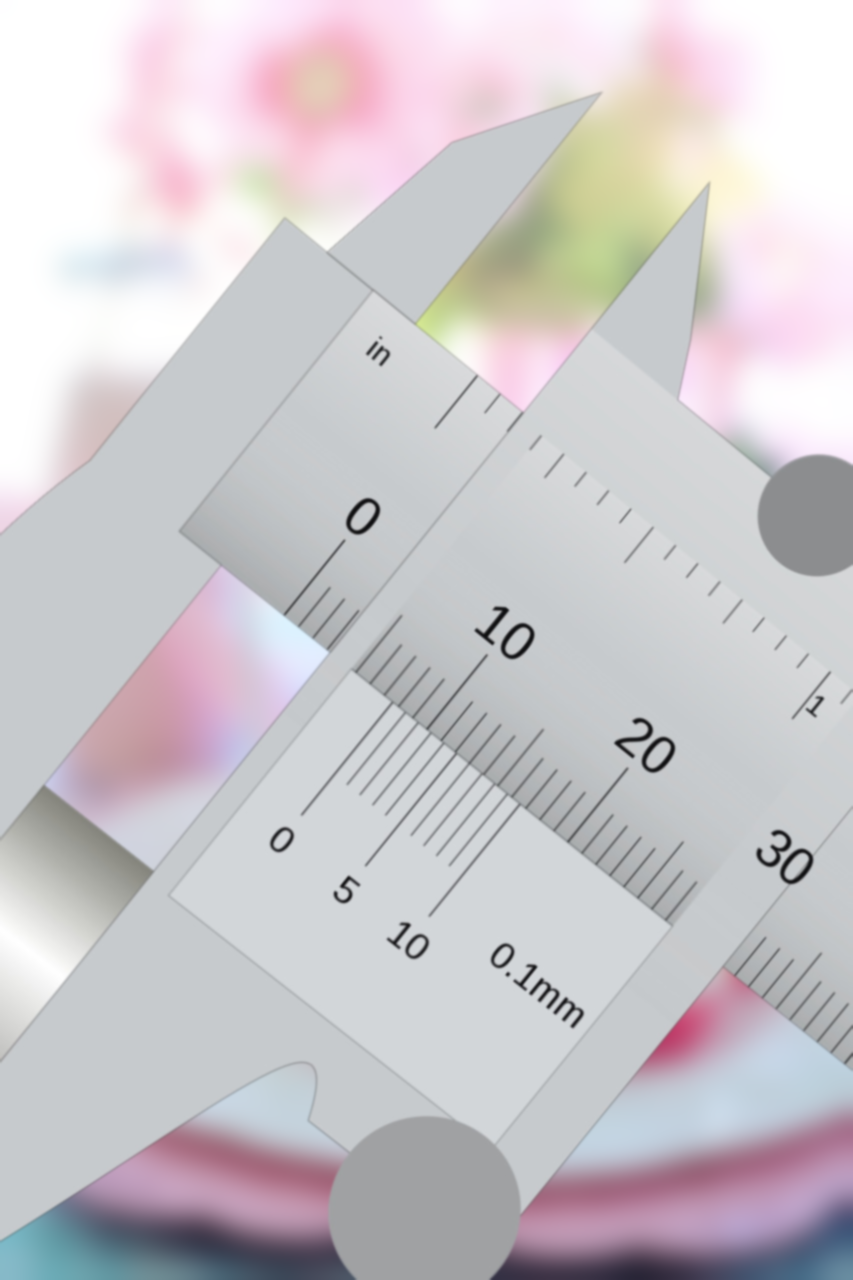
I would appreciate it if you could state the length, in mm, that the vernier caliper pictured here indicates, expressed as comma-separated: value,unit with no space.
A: 7.6,mm
